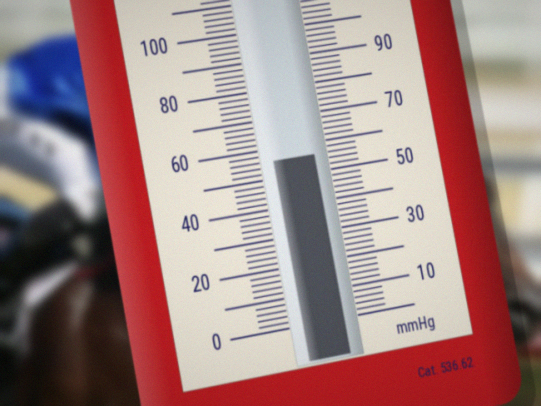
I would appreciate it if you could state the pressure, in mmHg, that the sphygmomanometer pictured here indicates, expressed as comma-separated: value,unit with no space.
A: 56,mmHg
